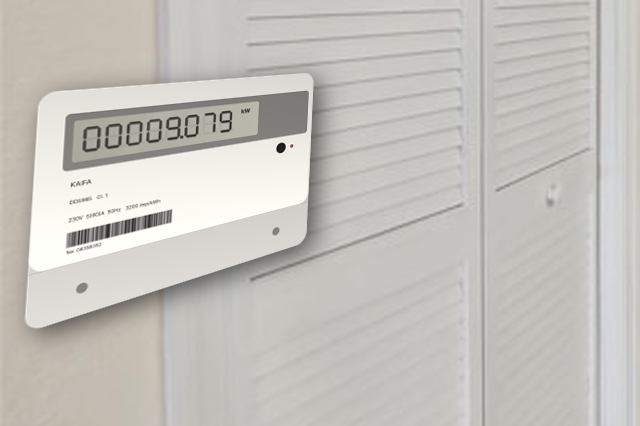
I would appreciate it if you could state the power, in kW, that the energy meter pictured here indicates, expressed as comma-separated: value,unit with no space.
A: 9.079,kW
